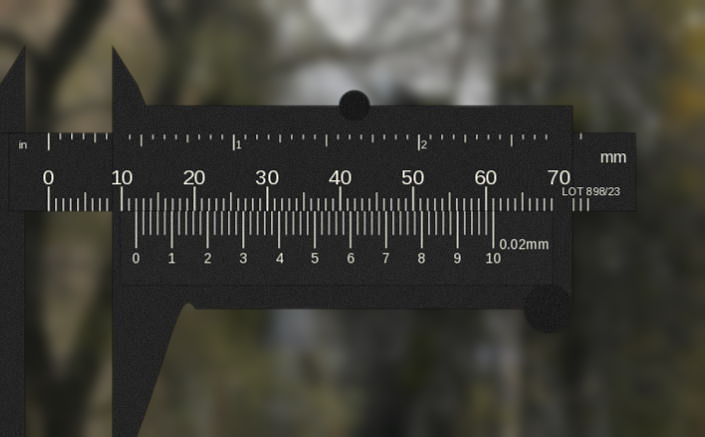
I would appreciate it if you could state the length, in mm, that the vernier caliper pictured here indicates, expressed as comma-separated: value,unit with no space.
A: 12.0,mm
